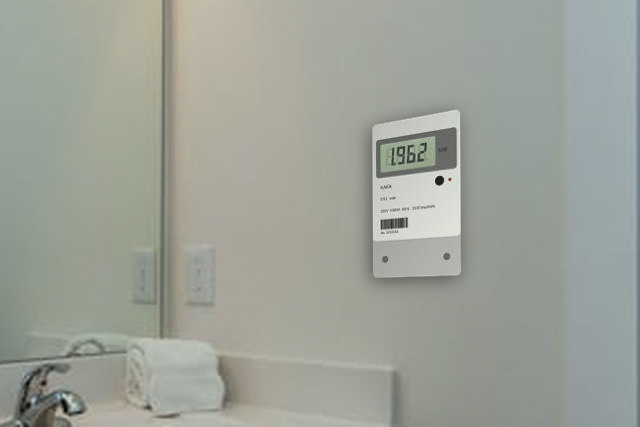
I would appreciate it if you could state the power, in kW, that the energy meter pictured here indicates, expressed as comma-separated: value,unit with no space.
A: 1.962,kW
